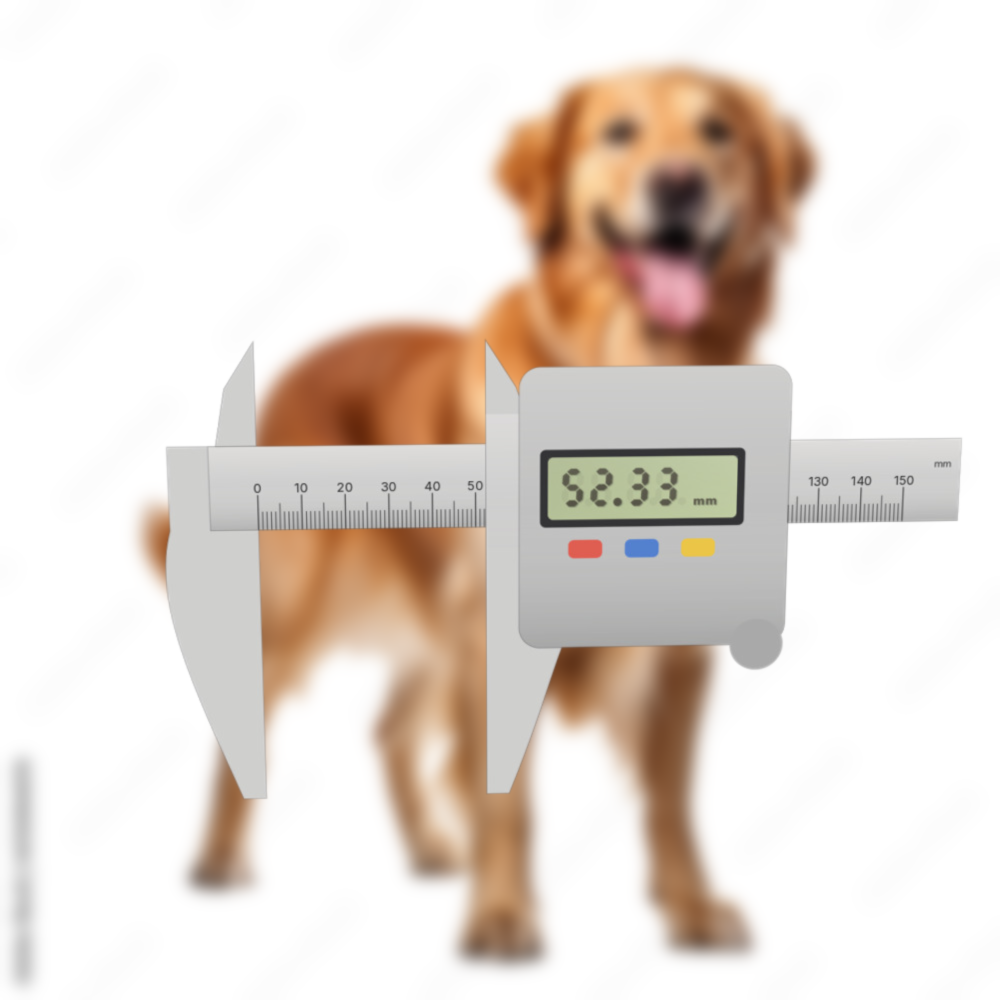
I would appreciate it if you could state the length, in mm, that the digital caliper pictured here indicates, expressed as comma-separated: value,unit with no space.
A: 52.33,mm
